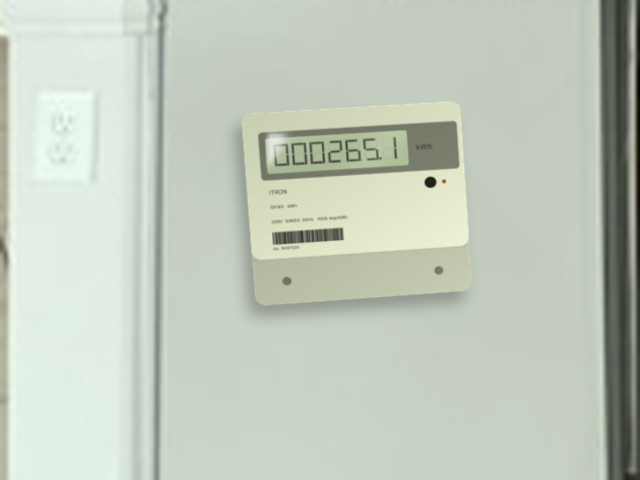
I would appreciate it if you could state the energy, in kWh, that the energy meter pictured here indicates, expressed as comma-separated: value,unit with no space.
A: 265.1,kWh
